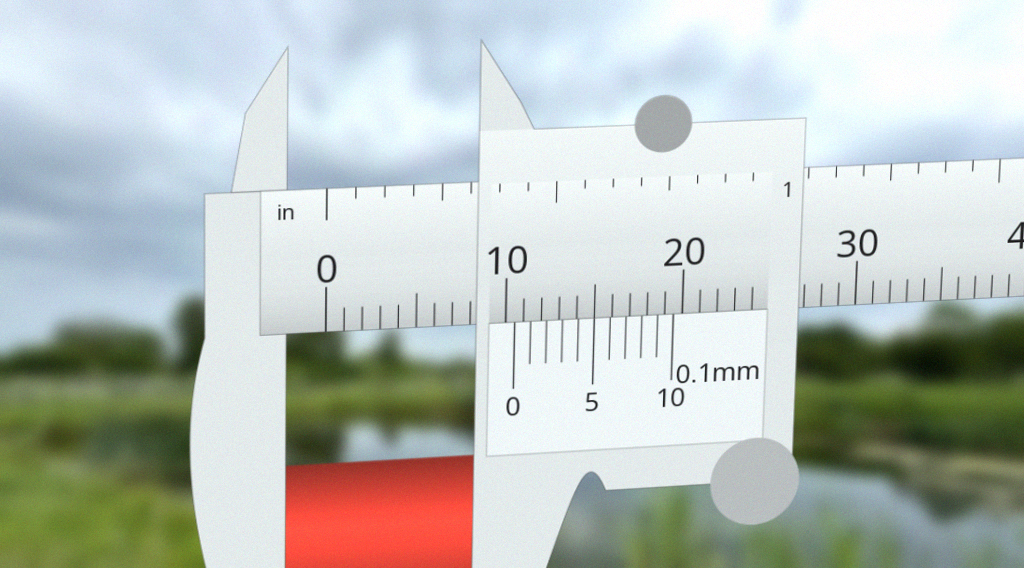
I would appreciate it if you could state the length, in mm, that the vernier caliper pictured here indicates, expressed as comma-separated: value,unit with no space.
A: 10.5,mm
